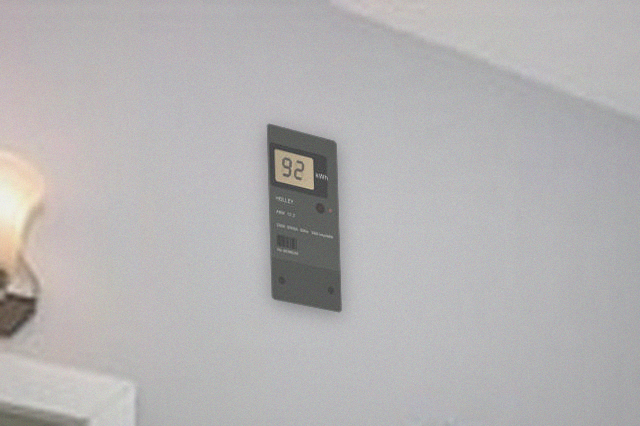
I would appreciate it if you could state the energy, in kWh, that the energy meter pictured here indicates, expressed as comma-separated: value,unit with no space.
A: 92,kWh
